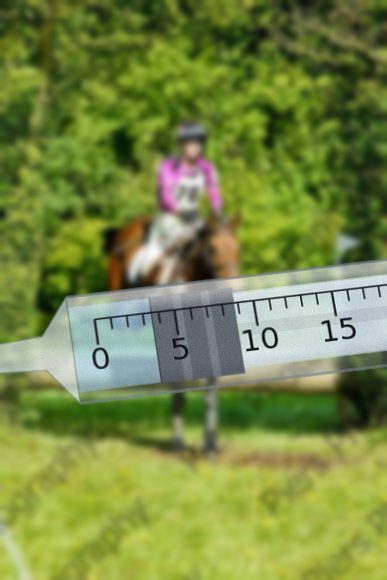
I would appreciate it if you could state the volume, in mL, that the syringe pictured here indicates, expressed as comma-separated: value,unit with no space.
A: 3.5,mL
